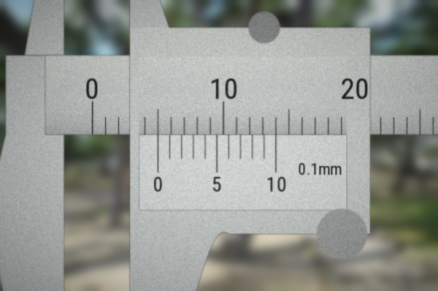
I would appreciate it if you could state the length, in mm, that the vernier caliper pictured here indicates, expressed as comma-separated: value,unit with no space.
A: 5.0,mm
